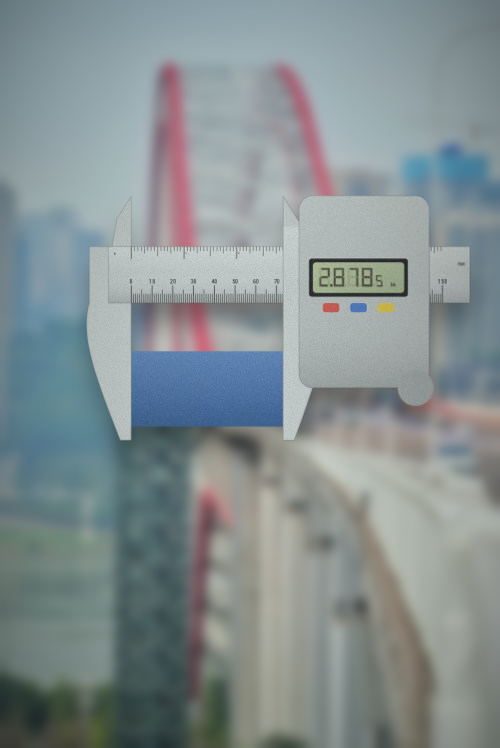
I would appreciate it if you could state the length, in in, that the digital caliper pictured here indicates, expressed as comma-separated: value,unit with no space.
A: 2.8785,in
